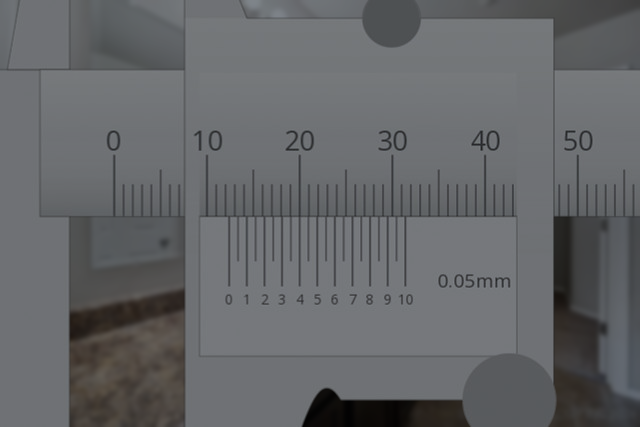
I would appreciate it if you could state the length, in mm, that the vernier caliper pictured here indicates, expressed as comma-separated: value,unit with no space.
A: 12.4,mm
